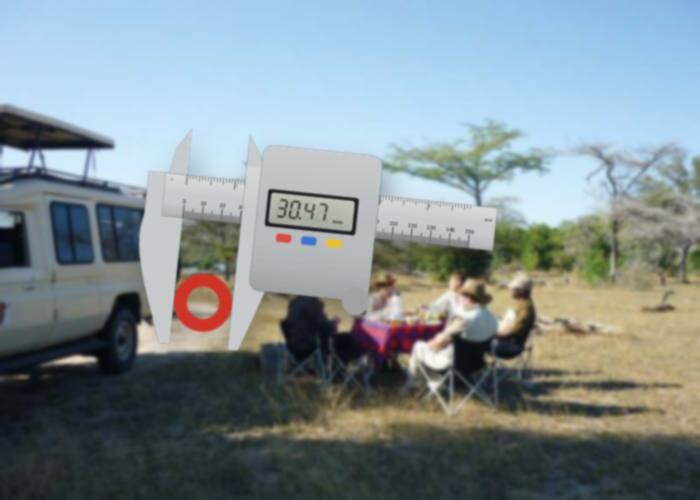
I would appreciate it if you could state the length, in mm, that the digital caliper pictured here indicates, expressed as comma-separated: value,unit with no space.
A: 30.47,mm
